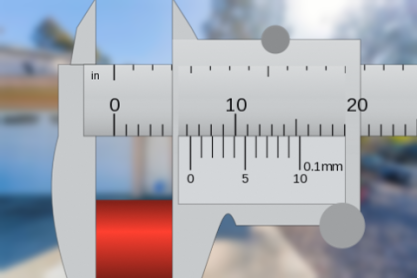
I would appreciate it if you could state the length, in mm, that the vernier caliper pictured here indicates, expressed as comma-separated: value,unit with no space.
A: 6.3,mm
